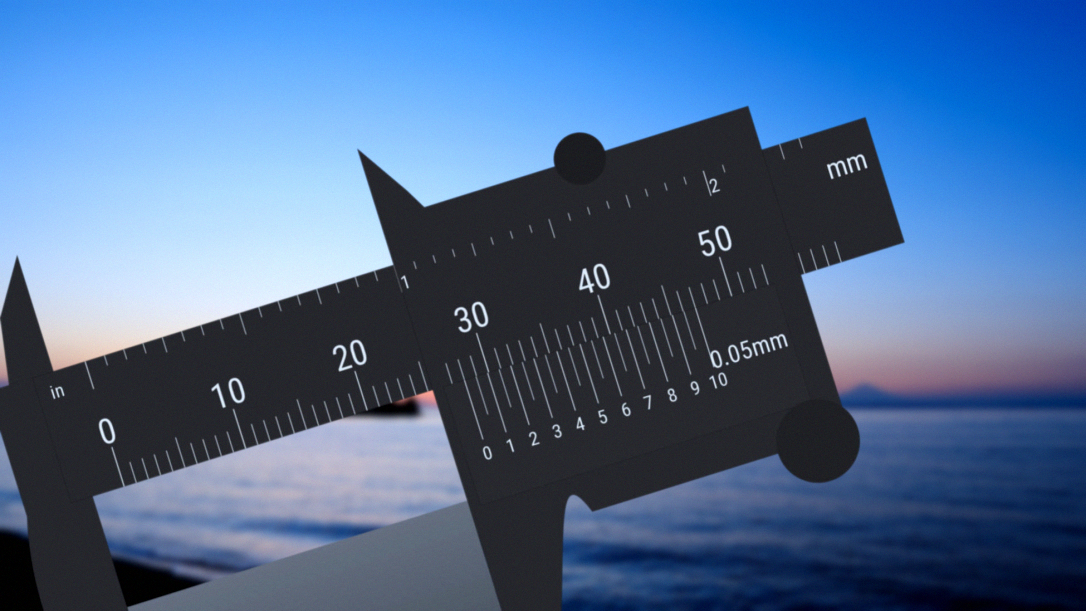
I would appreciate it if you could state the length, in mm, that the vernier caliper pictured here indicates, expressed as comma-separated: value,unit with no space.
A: 28.0,mm
